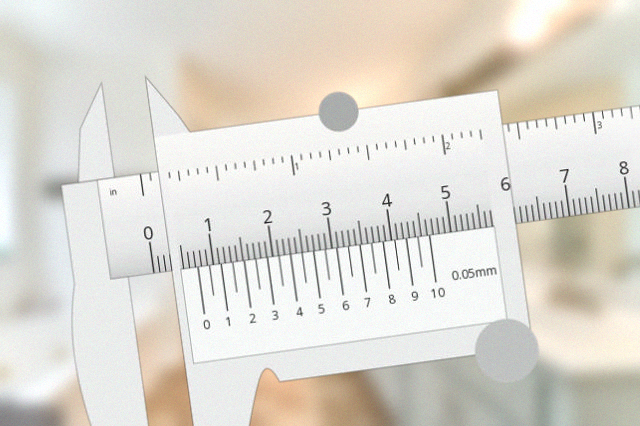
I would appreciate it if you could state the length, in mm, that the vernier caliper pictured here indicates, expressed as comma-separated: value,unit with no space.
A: 7.4,mm
